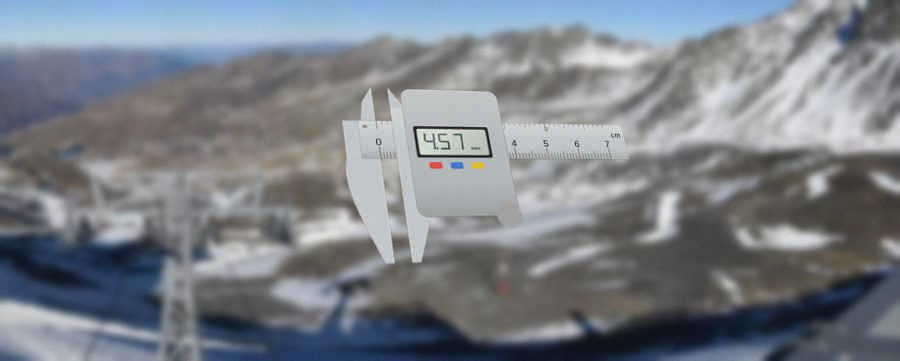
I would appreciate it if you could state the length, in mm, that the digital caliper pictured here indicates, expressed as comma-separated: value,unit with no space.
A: 4.57,mm
